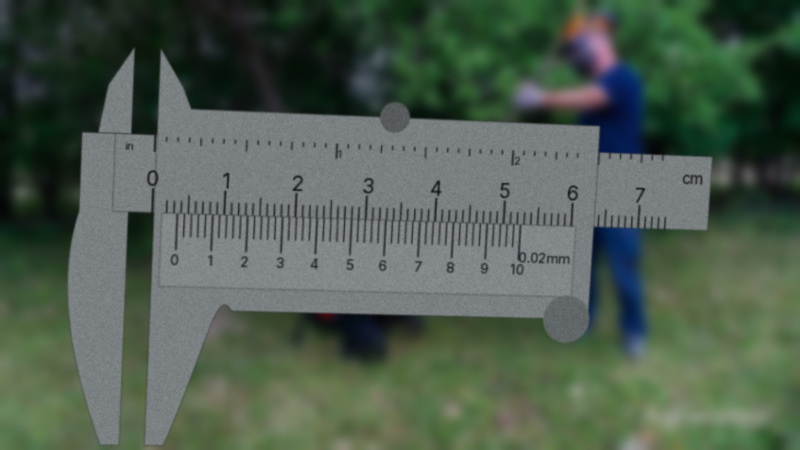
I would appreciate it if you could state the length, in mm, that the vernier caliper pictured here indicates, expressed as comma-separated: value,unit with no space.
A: 3.5,mm
